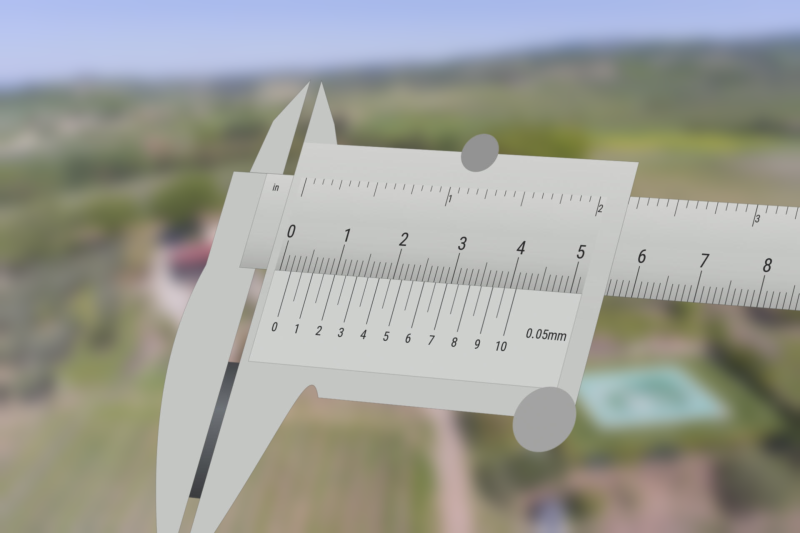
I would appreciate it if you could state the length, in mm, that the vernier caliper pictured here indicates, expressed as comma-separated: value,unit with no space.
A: 2.0,mm
